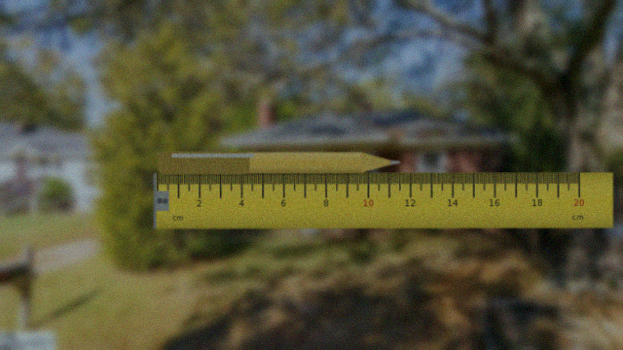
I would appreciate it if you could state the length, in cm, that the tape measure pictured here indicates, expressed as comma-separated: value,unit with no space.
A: 11.5,cm
